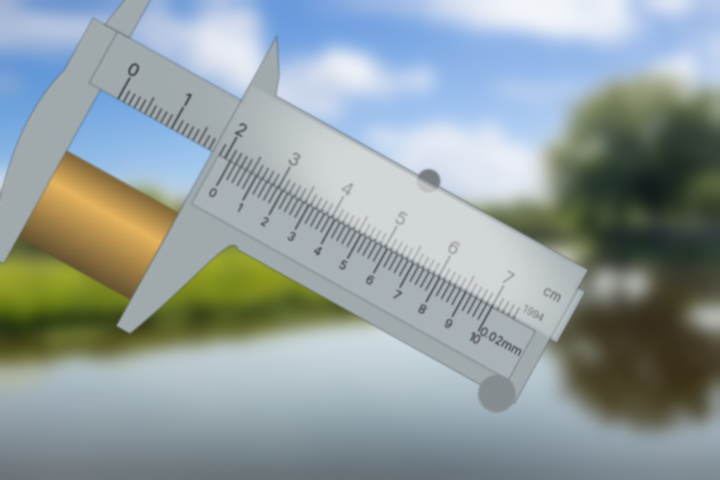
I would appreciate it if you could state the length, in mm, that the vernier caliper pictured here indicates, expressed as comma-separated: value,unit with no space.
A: 21.0,mm
